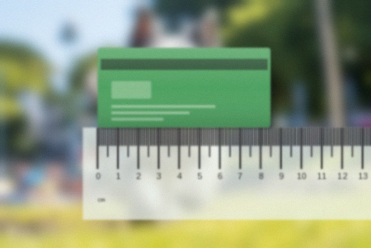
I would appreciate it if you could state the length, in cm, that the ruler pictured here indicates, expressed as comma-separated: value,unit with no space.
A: 8.5,cm
